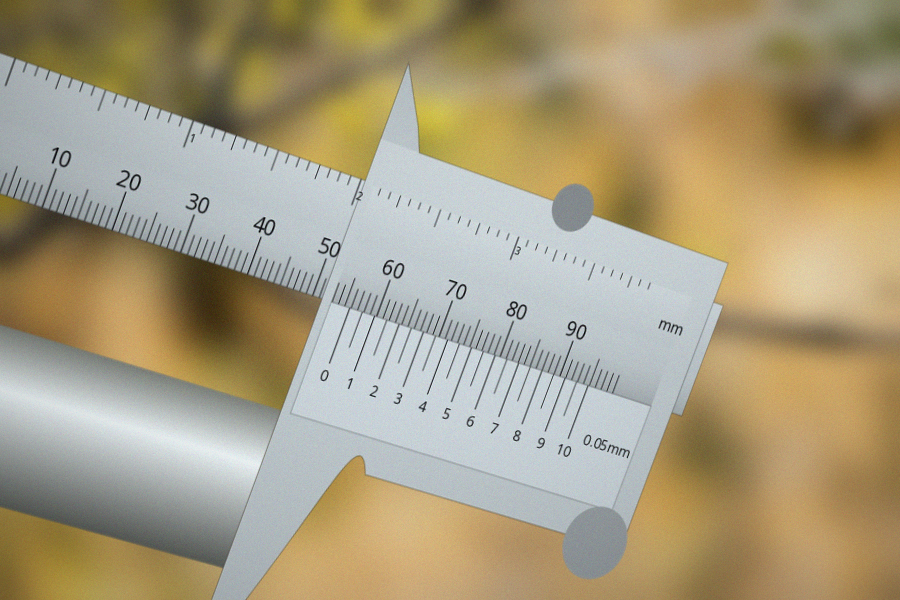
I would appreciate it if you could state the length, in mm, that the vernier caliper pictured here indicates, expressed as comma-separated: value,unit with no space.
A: 55.8,mm
